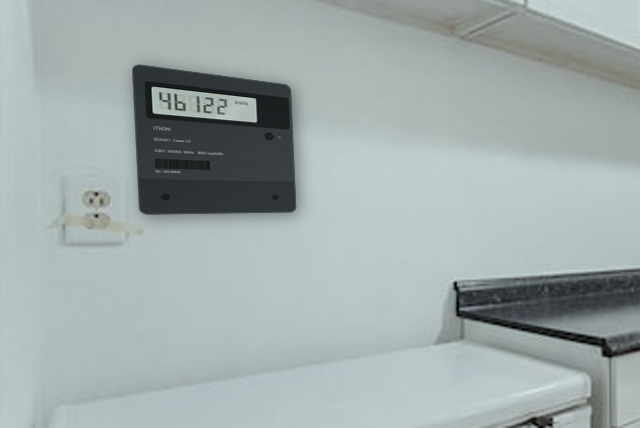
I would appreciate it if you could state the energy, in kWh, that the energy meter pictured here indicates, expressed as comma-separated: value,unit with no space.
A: 46122,kWh
